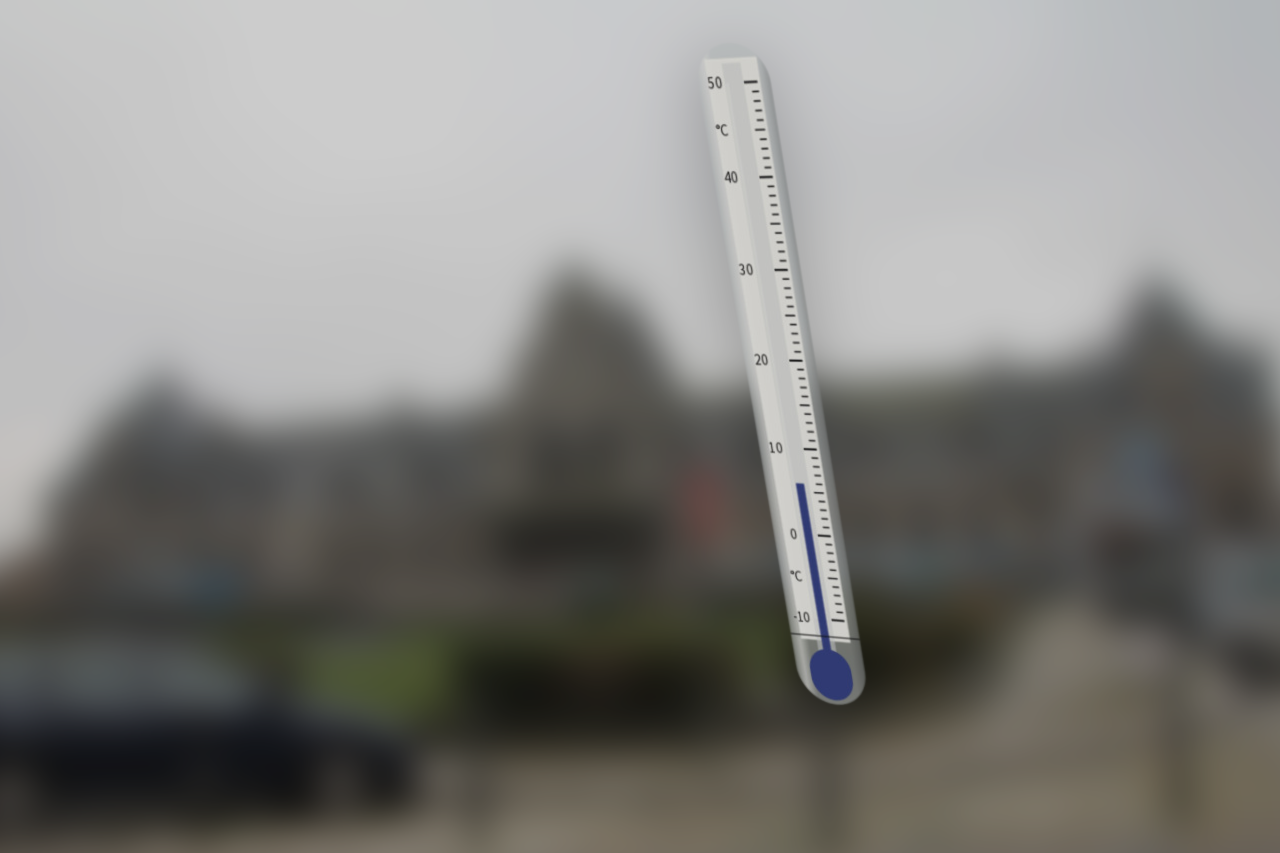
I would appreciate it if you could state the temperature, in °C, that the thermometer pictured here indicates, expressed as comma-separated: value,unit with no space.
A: 6,°C
